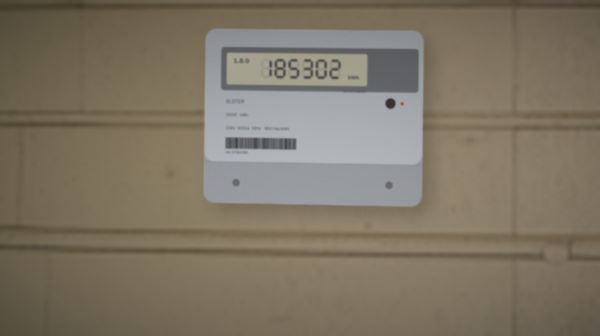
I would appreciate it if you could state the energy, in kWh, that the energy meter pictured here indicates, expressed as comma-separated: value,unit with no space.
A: 185302,kWh
